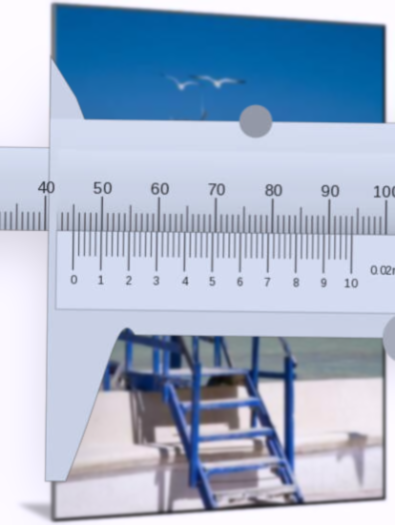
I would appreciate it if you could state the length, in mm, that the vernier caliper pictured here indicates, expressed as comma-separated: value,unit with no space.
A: 45.0,mm
